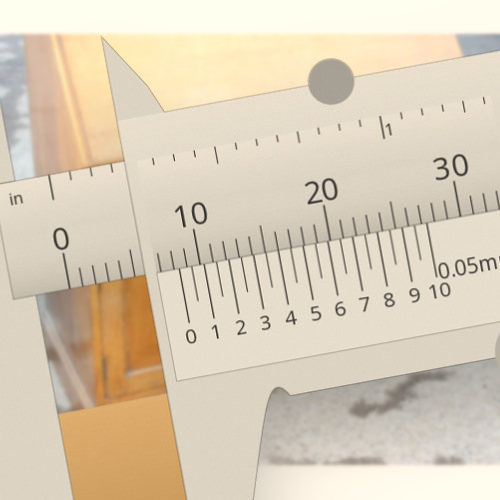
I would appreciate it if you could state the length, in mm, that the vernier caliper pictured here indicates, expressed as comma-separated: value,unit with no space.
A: 8.4,mm
